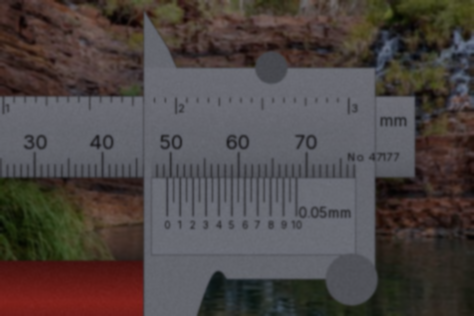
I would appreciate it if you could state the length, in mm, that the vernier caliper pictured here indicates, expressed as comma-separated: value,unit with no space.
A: 49.5,mm
